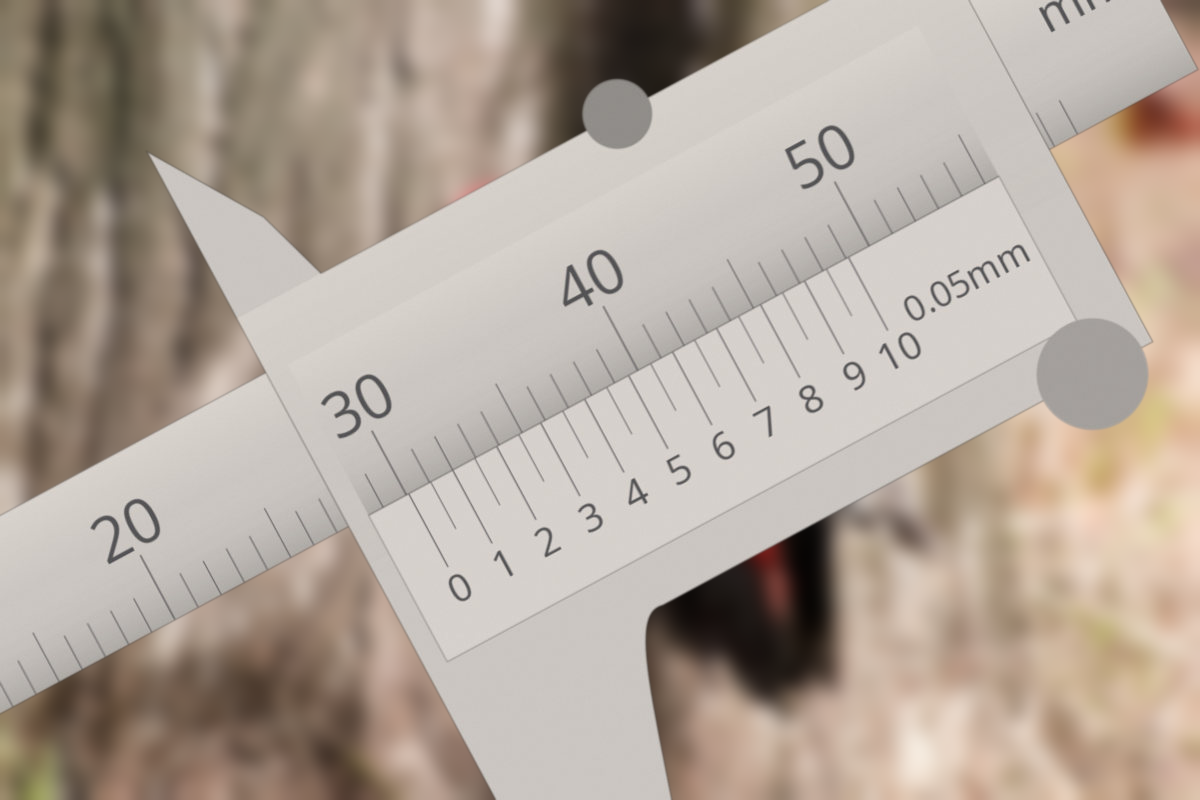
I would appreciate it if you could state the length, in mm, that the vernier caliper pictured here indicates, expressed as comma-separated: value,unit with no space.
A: 30.10,mm
